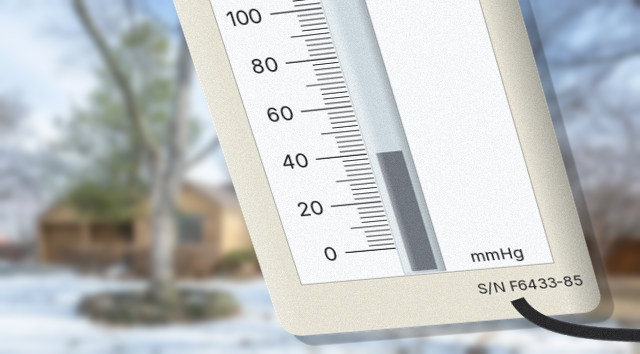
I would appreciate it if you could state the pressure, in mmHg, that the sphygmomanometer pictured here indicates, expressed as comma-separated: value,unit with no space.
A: 40,mmHg
